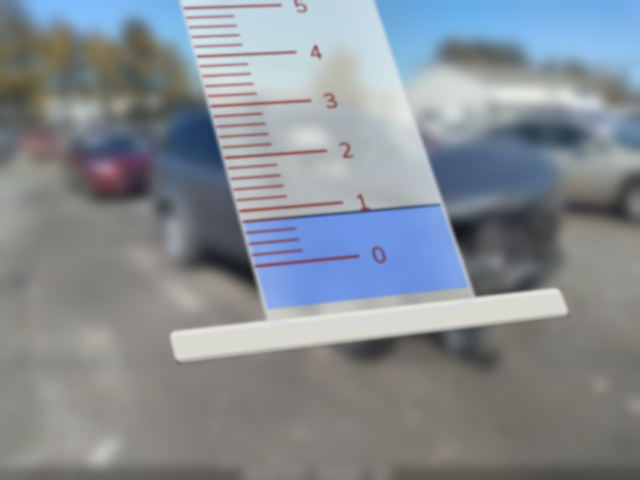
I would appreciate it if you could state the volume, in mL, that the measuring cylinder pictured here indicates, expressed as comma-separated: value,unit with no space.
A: 0.8,mL
